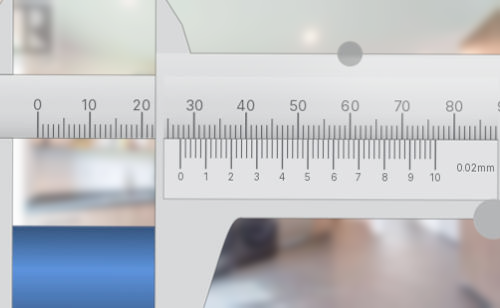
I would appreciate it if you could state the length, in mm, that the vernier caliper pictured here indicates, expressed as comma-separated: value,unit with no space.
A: 27.4,mm
